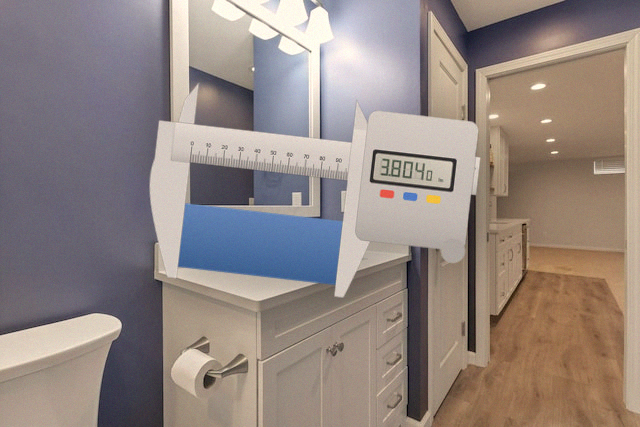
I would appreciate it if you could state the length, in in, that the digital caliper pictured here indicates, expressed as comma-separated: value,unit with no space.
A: 3.8040,in
